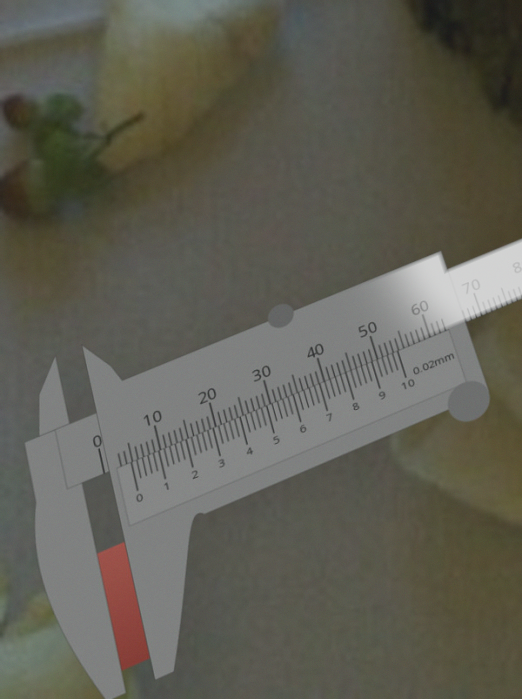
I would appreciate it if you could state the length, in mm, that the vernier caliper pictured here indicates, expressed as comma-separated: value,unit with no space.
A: 4.8,mm
